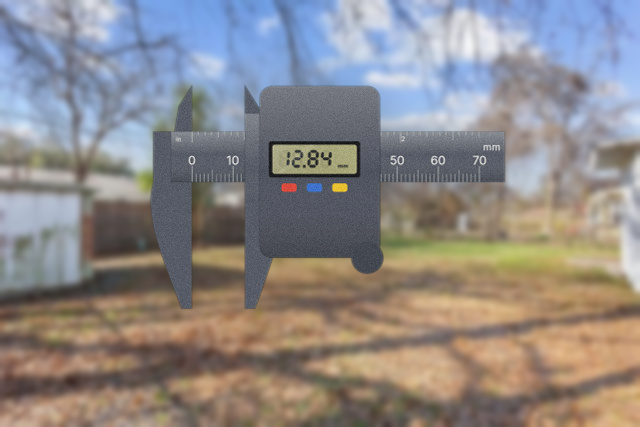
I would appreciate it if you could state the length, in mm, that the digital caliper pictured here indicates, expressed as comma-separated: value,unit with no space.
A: 12.84,mm
